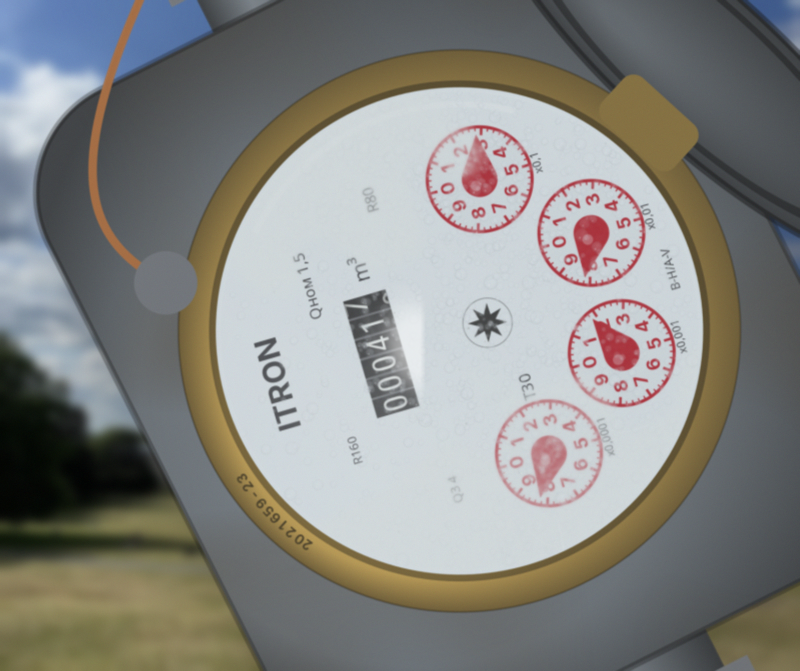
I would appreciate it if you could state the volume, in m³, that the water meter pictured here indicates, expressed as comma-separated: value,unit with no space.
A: 417.2818,m³
